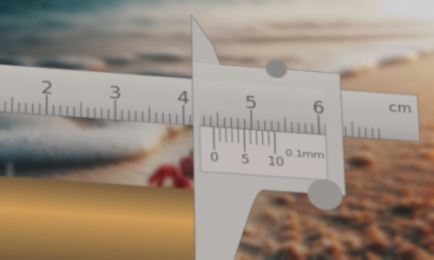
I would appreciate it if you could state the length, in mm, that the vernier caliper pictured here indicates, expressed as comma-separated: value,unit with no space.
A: 44.4,mm
